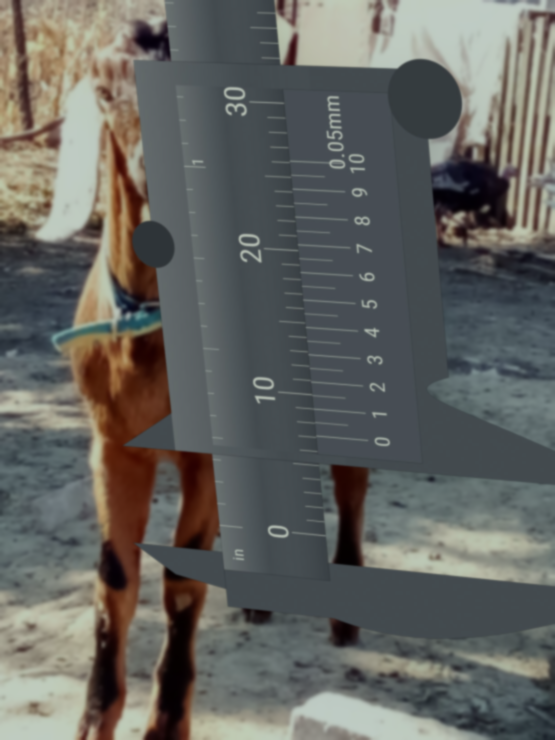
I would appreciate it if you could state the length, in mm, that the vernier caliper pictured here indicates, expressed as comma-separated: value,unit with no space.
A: 7.1,mm
